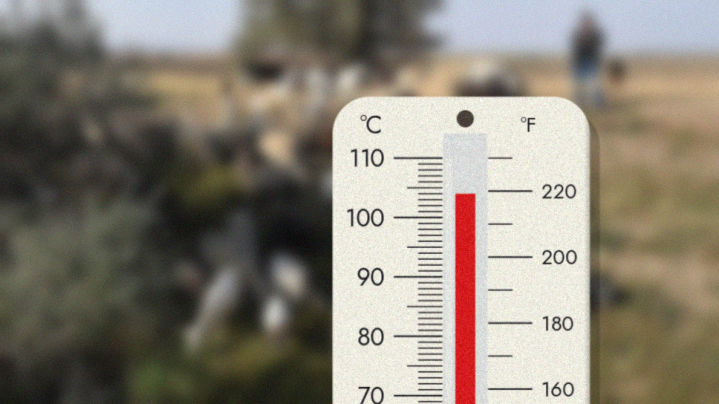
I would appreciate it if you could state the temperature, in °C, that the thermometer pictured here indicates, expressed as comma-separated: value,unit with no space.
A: 104,°C
